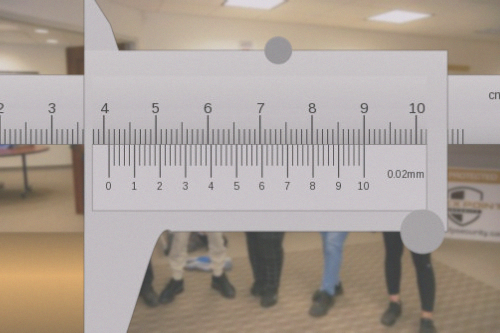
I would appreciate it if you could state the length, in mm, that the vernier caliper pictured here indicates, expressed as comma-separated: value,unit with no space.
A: 41.0,mm
